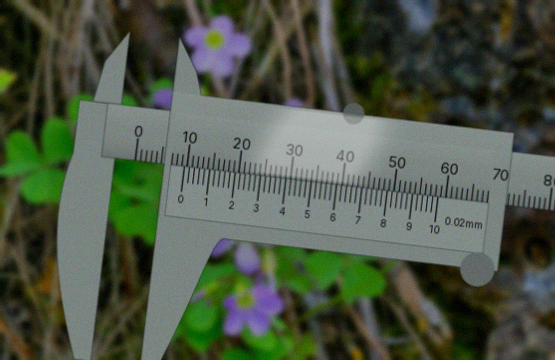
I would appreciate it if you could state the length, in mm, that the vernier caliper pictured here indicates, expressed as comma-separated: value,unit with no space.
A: 9.5,mm
